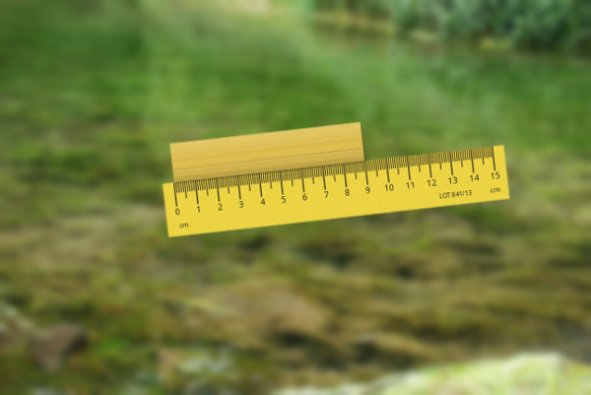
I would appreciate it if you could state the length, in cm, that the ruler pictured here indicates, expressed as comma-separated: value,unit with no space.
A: 9,cm
